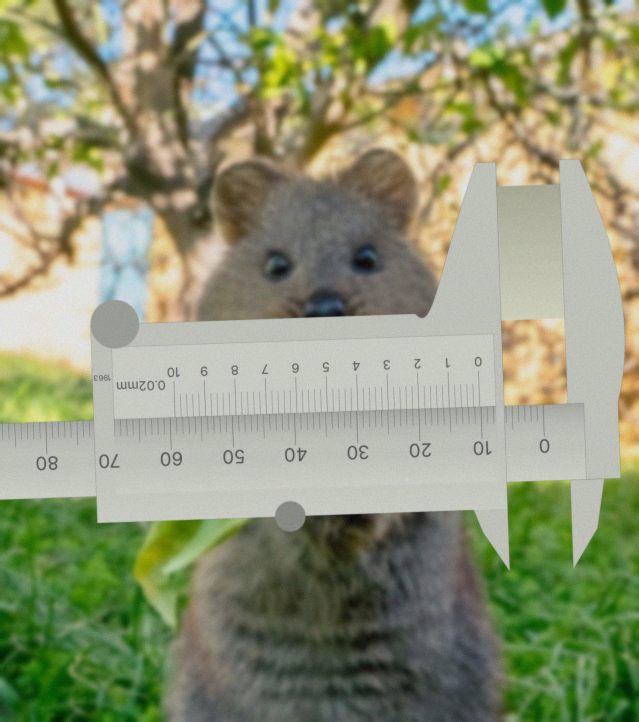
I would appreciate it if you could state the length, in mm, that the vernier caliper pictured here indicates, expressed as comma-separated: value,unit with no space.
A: 10.2,mm
